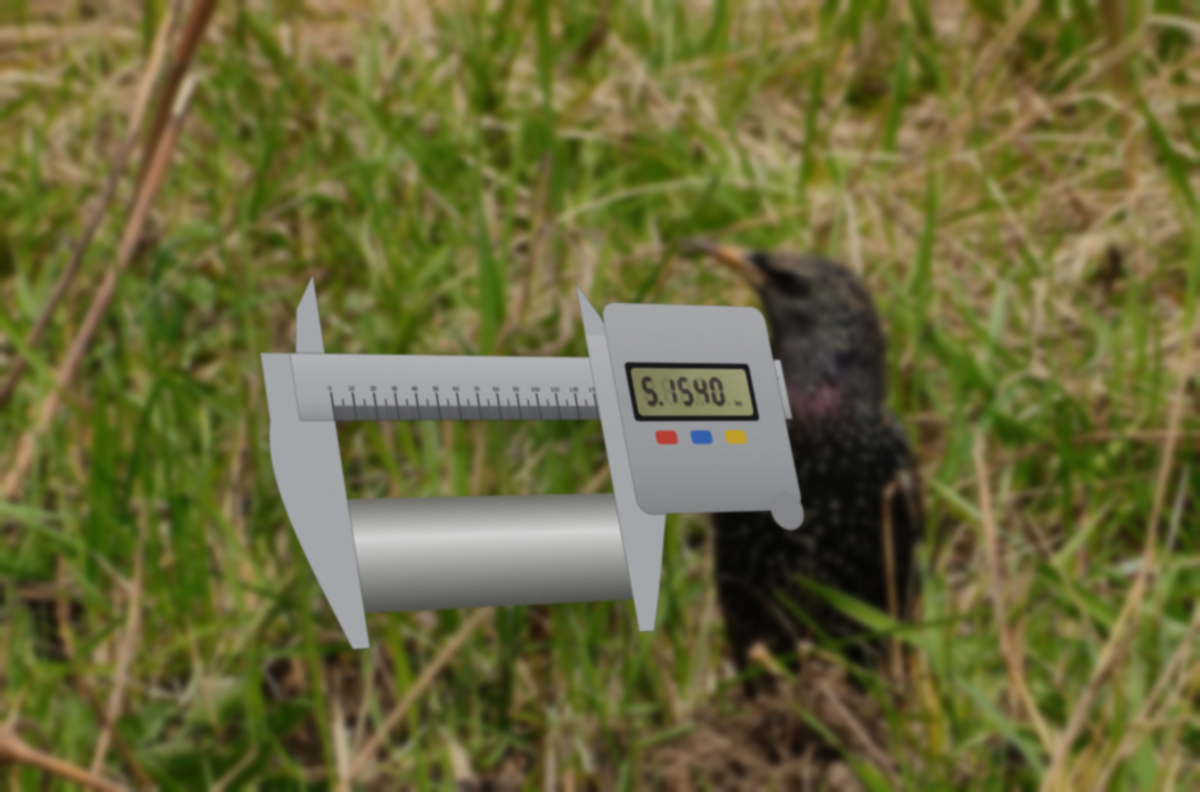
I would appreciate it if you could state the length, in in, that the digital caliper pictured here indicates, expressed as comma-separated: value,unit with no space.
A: 5.1540,in
